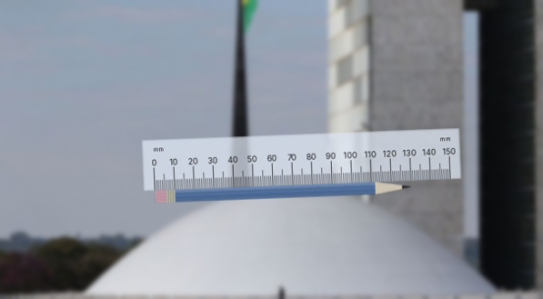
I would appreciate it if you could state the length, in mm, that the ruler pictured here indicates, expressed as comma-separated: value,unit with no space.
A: 130,mm
